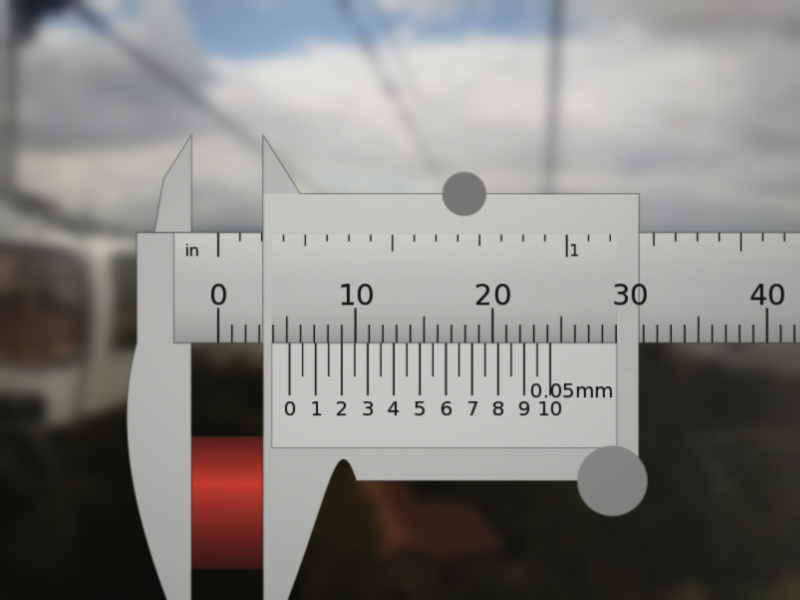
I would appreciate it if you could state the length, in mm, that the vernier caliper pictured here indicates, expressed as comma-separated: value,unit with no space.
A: 5.2,mm
